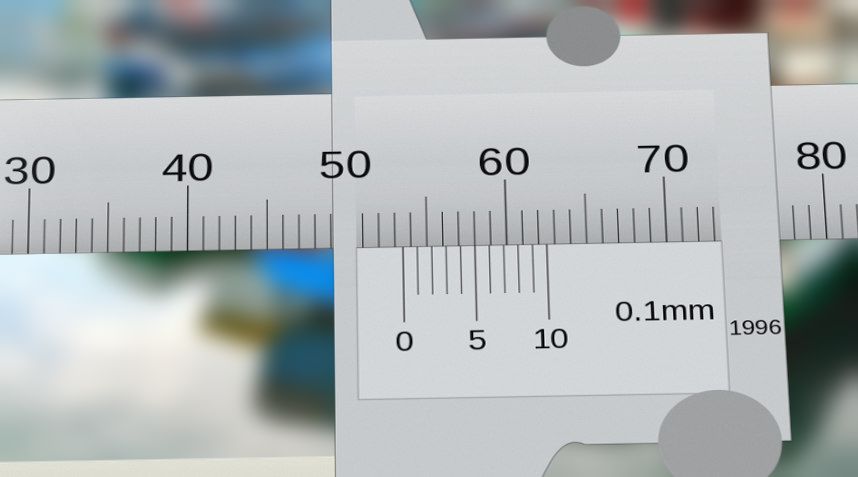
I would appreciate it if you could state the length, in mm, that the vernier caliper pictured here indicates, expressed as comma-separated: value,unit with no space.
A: 53.5,mm
